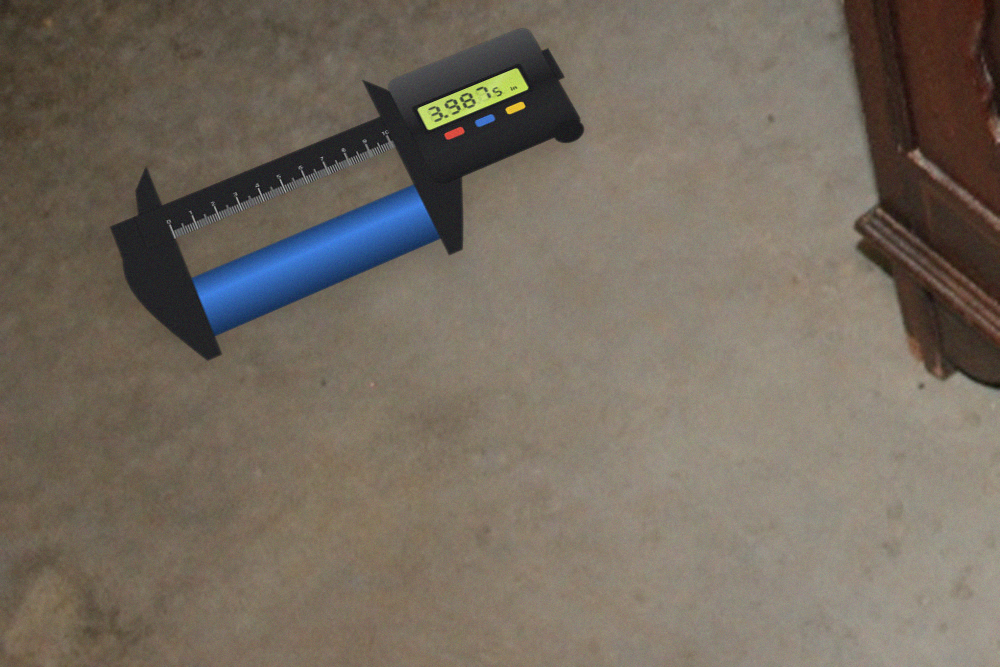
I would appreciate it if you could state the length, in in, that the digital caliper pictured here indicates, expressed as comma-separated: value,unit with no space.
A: 3.9875,in
